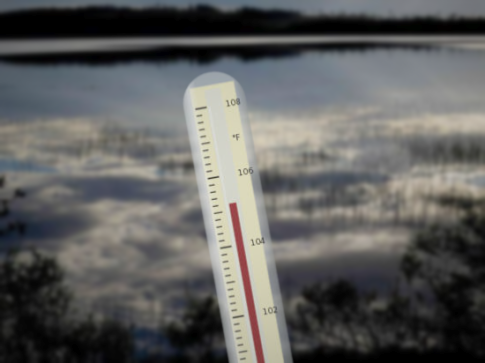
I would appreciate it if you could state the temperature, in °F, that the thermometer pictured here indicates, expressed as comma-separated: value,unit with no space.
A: 105.2,°F
